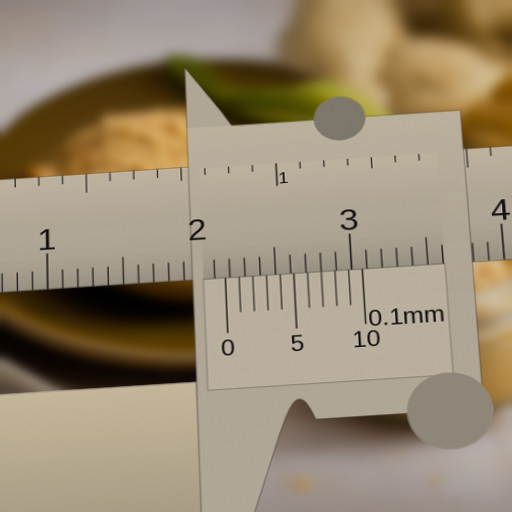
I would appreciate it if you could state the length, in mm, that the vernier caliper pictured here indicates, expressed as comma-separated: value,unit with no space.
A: 21.7,mm
